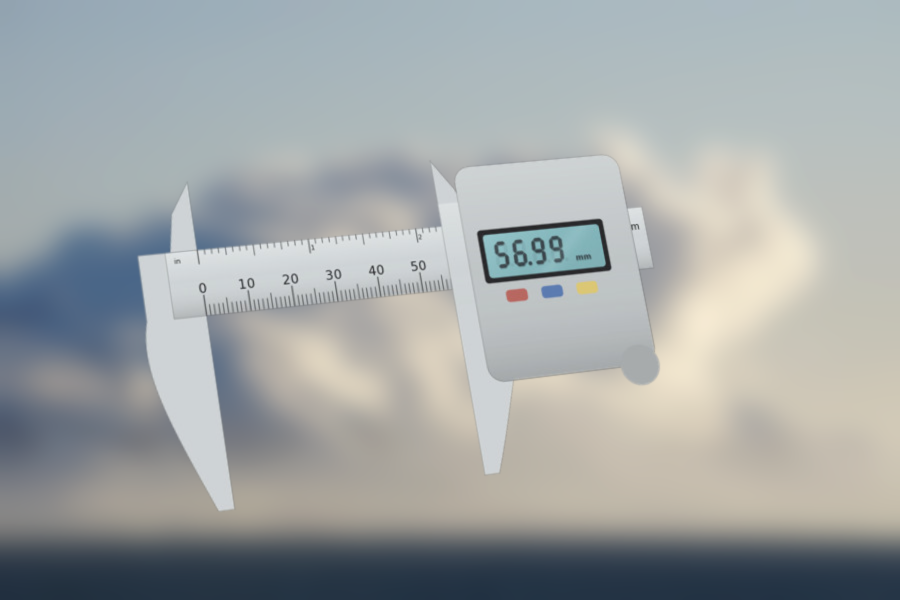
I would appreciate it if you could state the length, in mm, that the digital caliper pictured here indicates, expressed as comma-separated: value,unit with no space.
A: 56.99,mm
